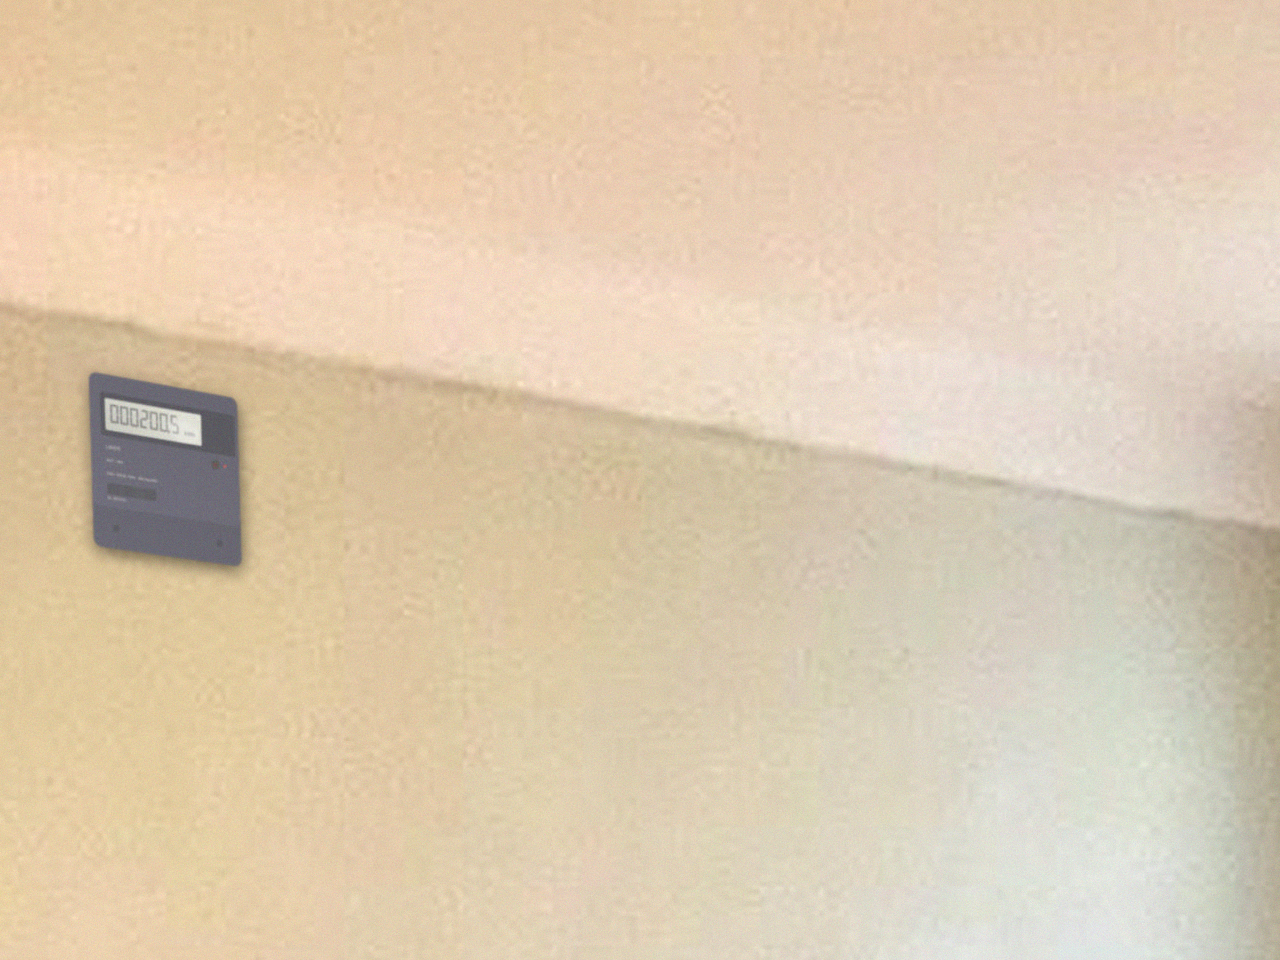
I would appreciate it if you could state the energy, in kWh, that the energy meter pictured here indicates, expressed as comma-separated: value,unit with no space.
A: 200.5,kWh
